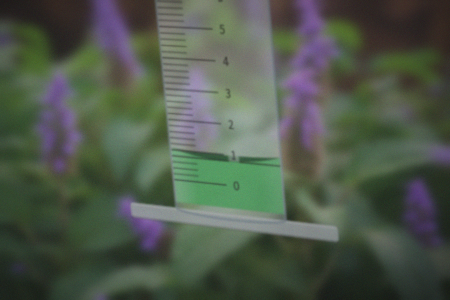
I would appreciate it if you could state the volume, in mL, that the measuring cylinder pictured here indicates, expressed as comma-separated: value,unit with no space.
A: 0.8,mL
